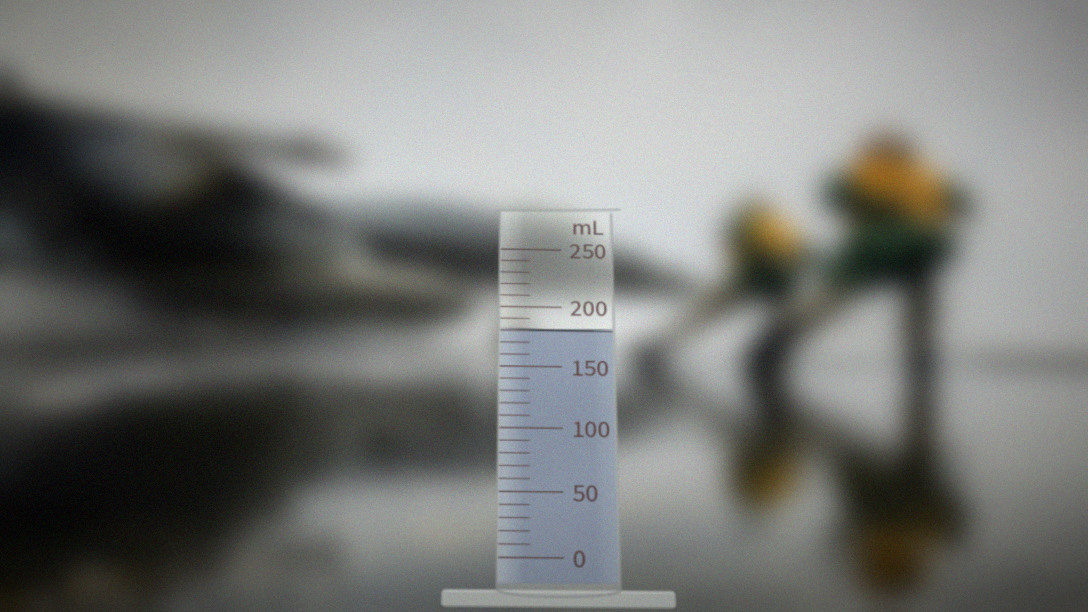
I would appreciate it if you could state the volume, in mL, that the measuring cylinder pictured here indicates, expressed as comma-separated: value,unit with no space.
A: 180,mL
